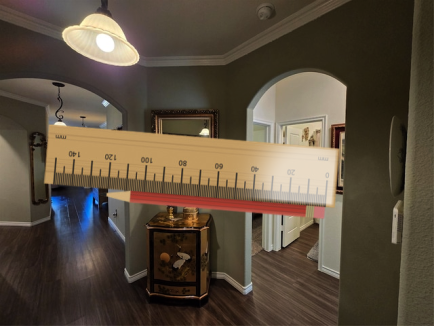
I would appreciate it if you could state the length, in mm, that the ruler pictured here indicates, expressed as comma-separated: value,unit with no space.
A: 125,mm
